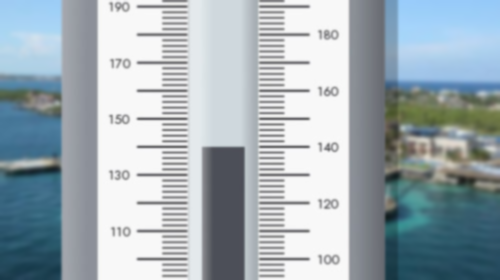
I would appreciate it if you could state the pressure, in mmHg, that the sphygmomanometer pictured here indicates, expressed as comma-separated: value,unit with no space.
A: 140,mmHg
